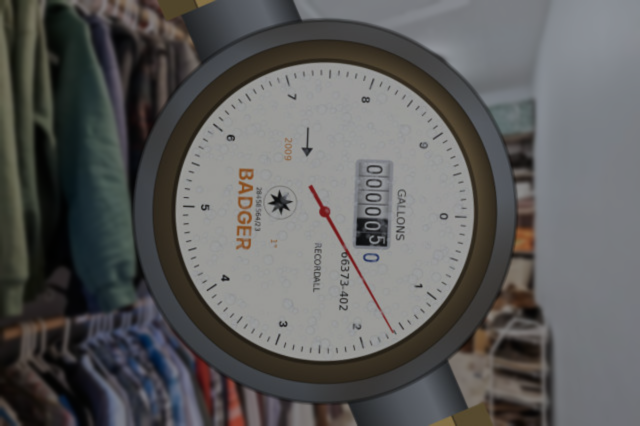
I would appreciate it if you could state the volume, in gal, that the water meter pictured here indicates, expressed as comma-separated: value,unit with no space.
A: 51.6,gal
